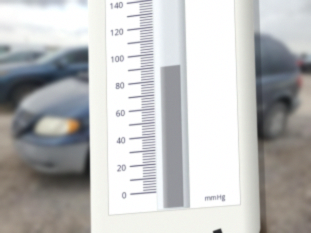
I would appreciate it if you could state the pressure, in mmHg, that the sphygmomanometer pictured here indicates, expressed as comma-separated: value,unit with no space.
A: 90,mmHg
